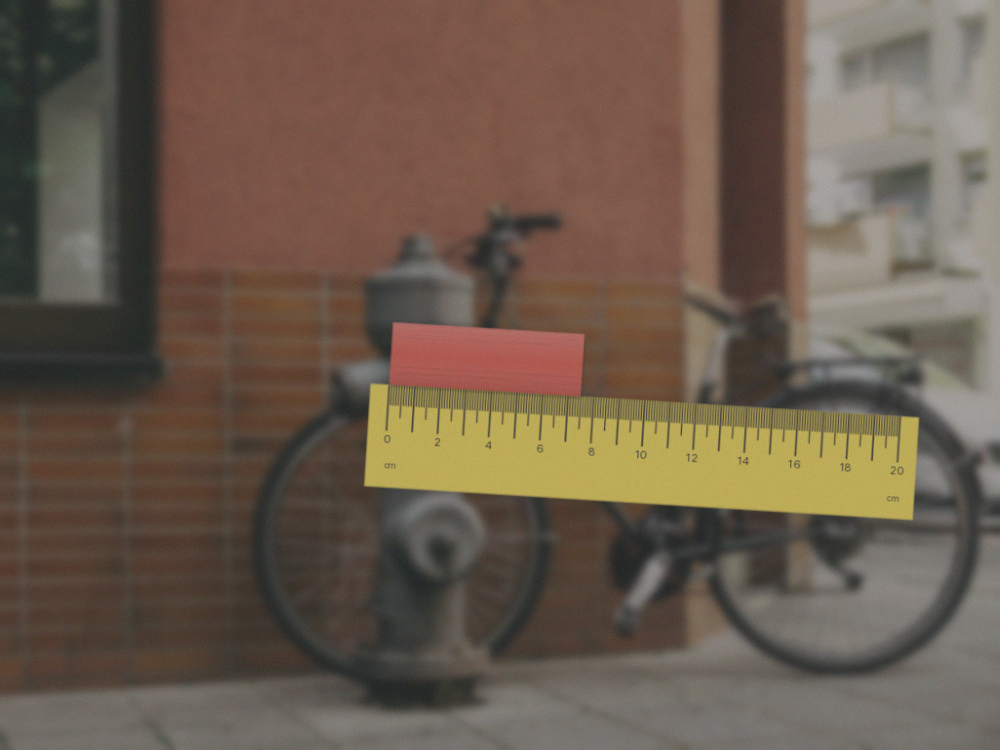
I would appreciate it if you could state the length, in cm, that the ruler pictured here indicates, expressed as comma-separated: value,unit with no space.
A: 7.5,cm
